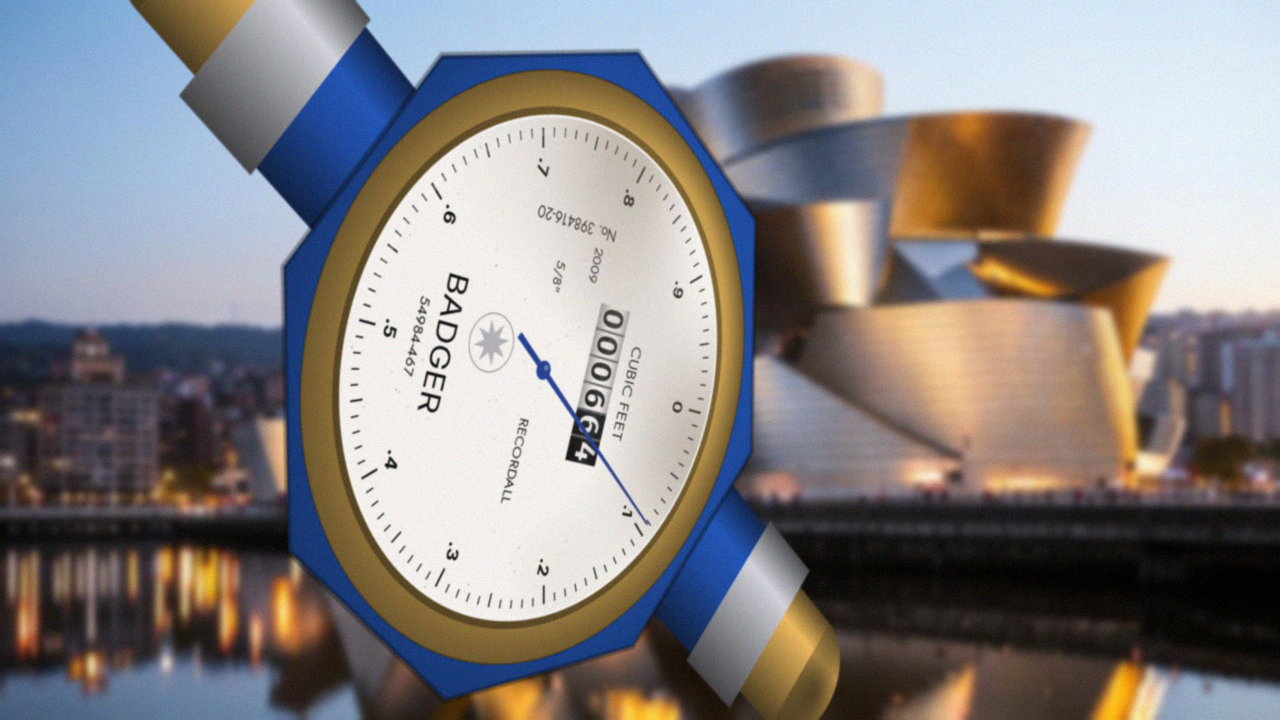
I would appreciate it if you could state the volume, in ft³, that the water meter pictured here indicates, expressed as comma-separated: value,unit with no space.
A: 664.09,ft³
